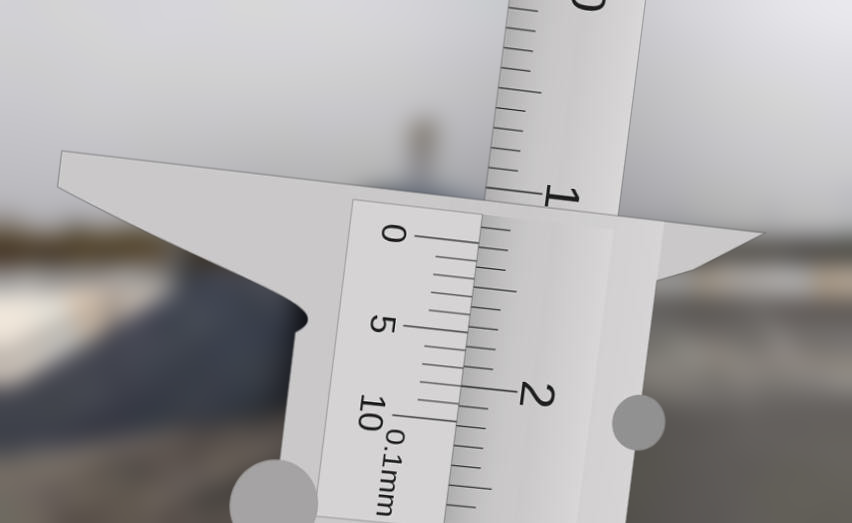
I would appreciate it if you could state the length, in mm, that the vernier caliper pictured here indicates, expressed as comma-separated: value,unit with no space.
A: 12.8,mm
